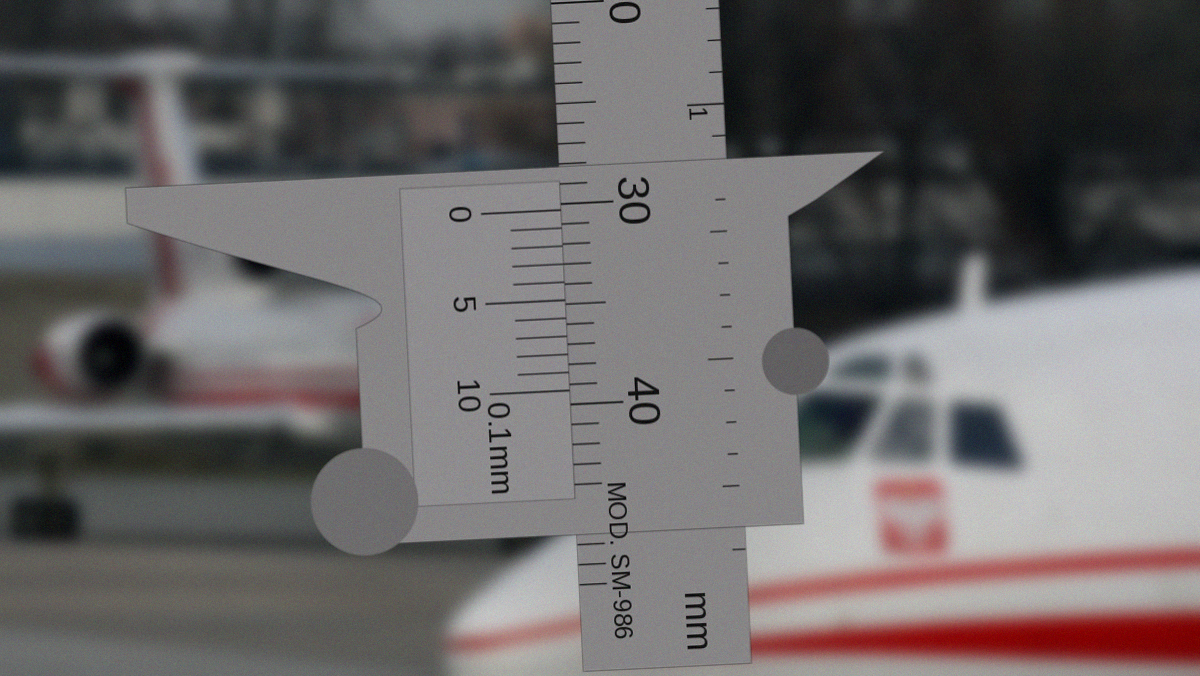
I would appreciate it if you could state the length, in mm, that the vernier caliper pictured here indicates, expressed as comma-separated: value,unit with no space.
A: 30.3,mm
